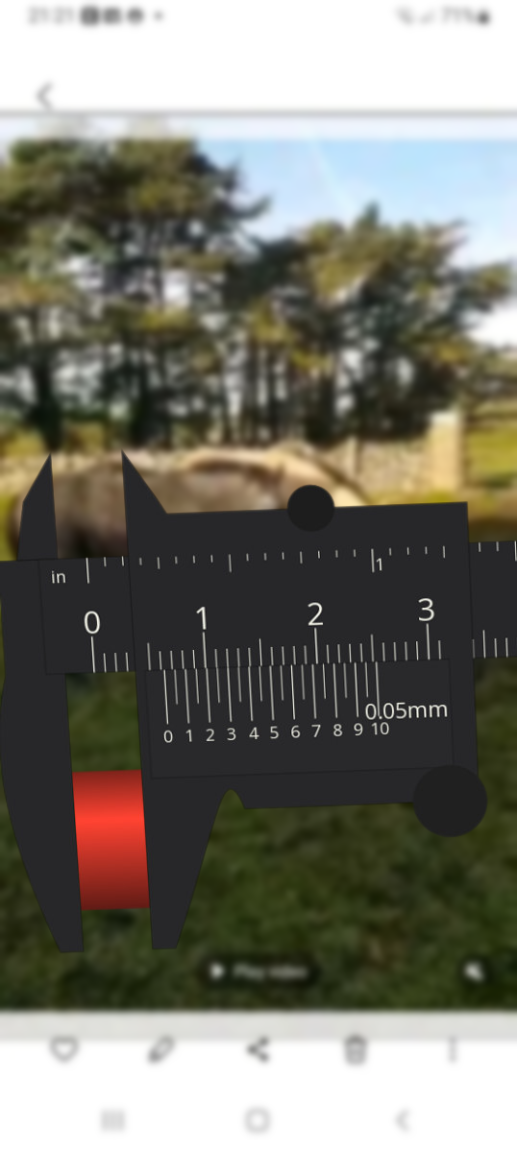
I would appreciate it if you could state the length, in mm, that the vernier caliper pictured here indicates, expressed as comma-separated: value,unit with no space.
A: 6.3,mm
